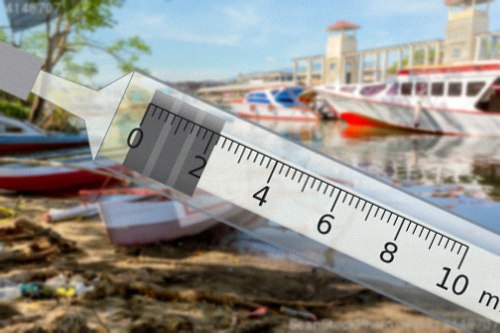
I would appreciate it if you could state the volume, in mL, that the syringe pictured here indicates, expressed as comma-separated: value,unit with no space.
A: 0,mL
